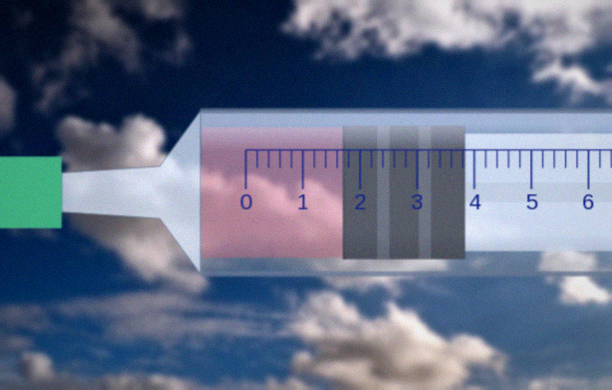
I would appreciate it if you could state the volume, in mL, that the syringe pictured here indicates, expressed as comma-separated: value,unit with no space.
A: 1.7,mL
